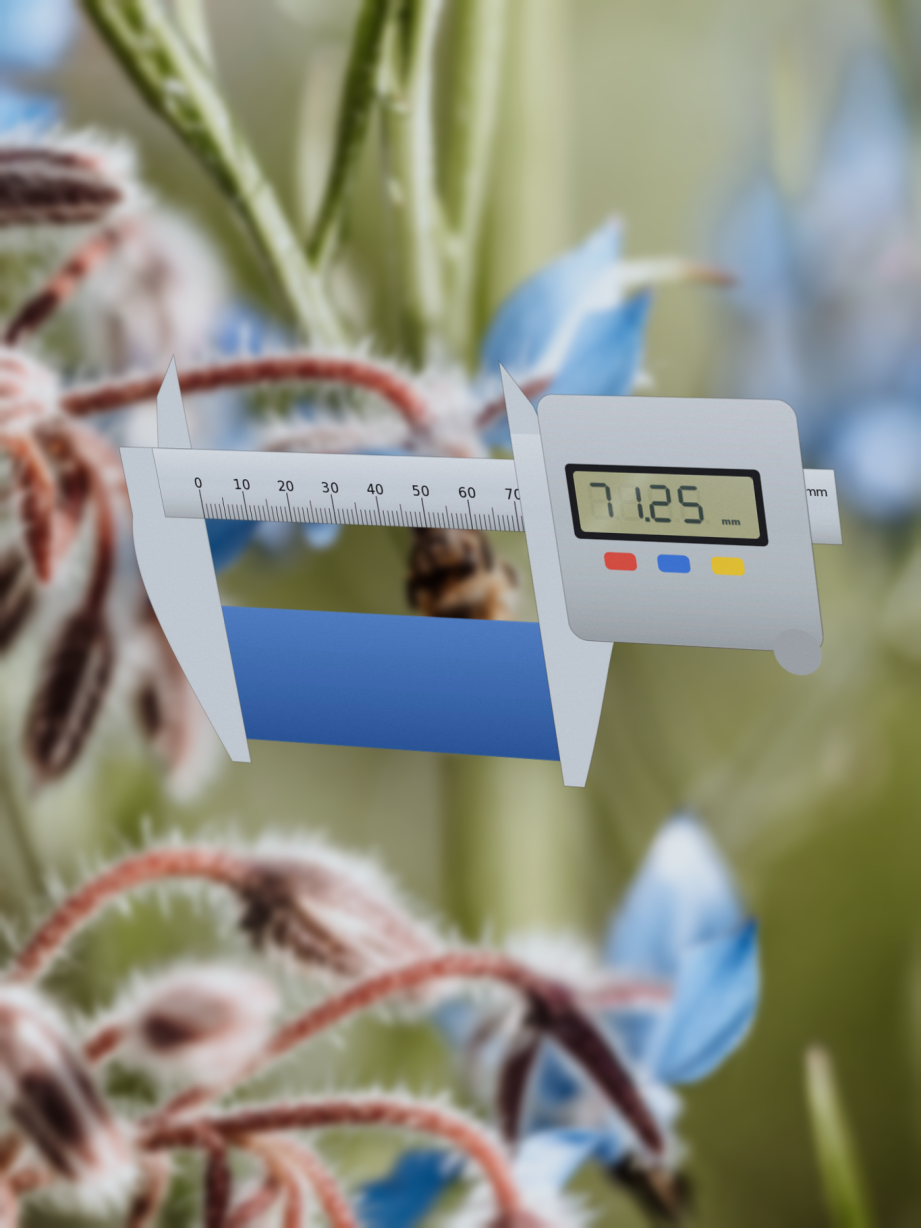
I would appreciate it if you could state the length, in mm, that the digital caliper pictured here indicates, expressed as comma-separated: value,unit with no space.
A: 71.25,mm
